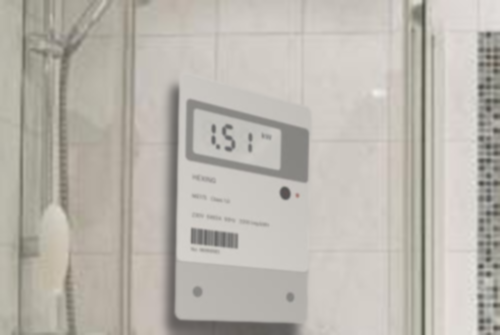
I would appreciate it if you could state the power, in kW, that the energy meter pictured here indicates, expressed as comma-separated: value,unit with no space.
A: 1.51,kW
